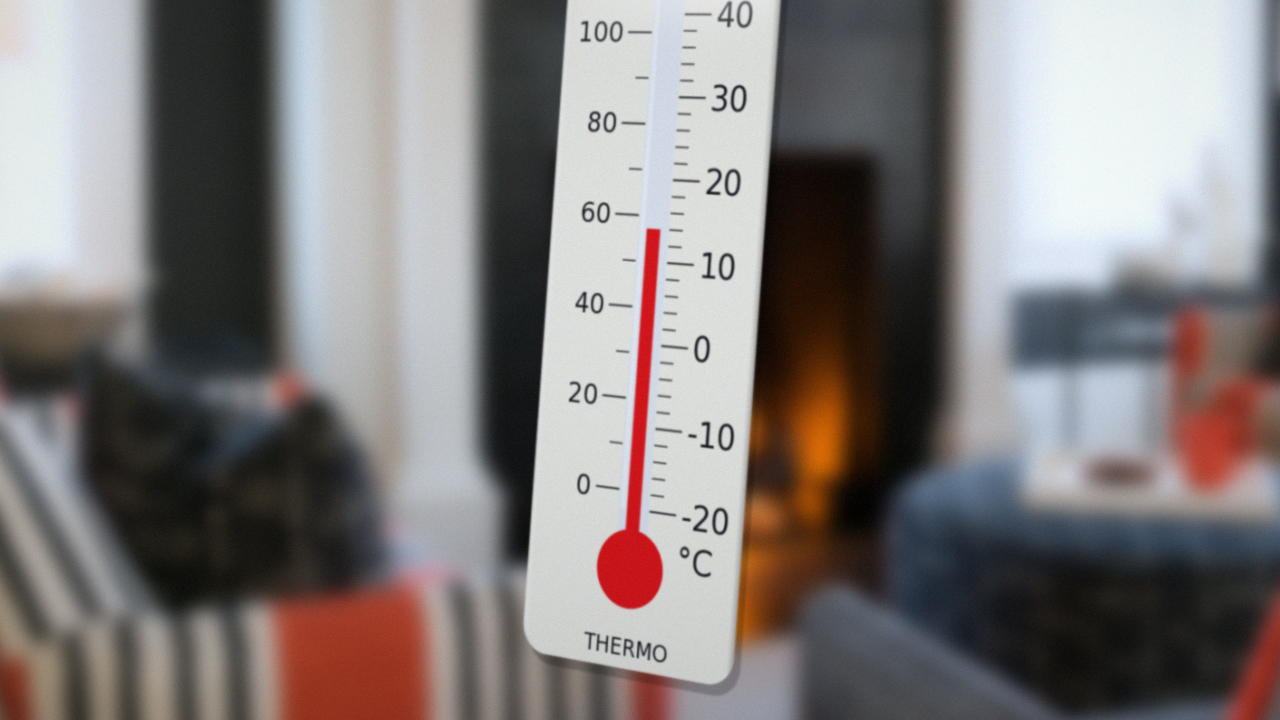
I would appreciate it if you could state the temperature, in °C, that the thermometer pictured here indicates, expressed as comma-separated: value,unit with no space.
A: 14,°C
